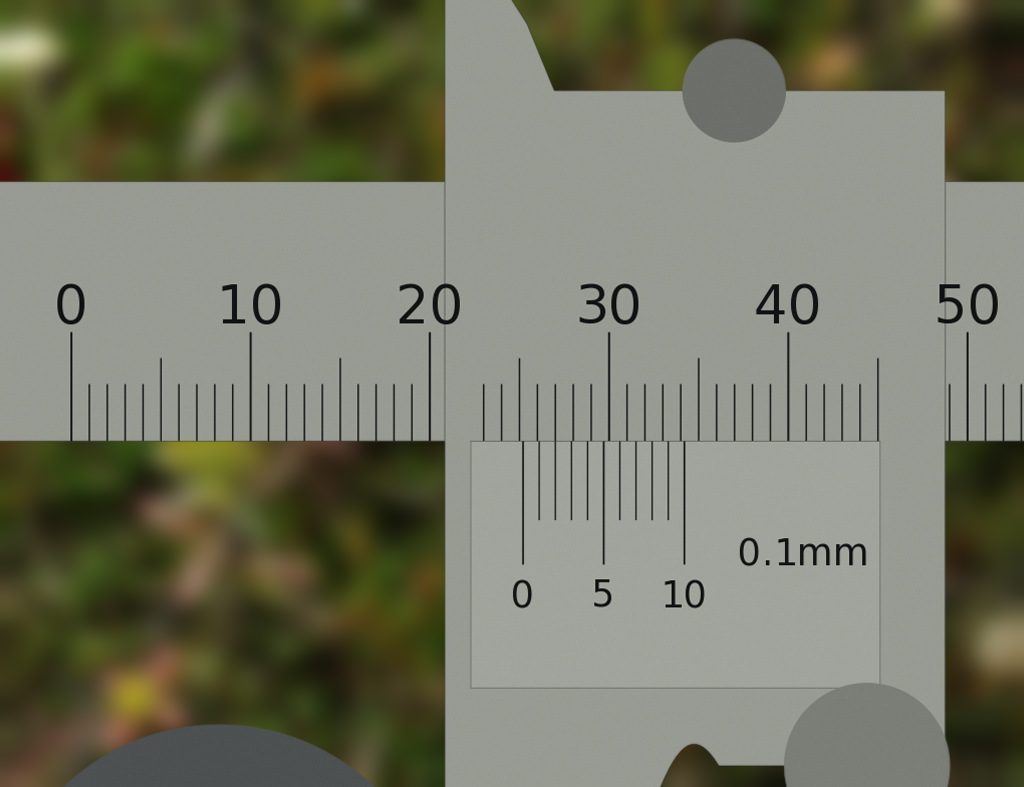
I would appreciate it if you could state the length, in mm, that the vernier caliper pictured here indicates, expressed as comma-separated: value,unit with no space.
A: 25.2,mm
